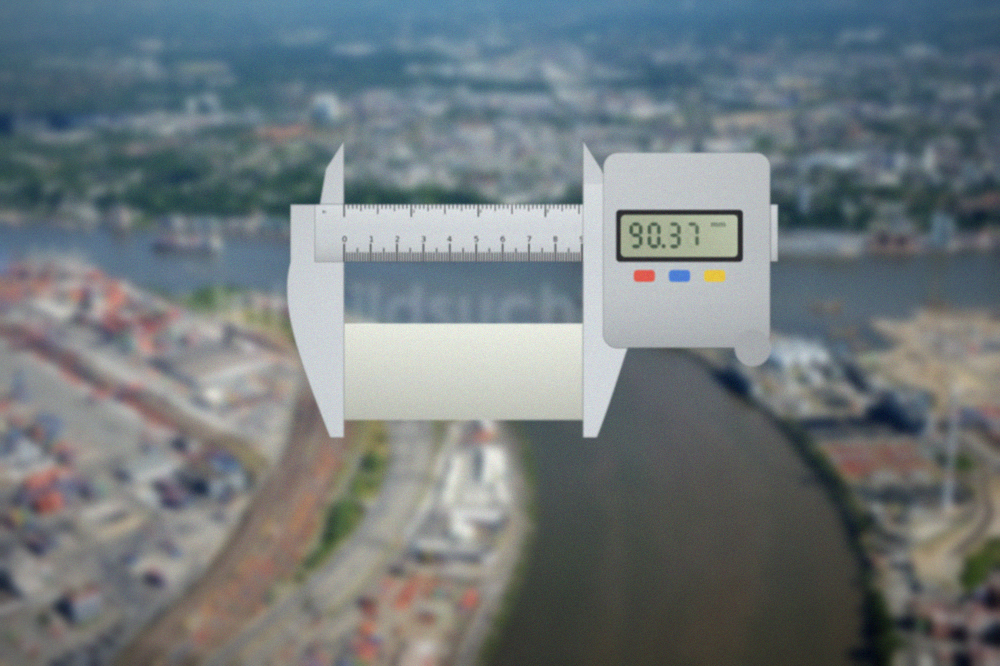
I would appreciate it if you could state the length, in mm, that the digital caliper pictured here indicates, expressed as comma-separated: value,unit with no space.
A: 90.37,mm
